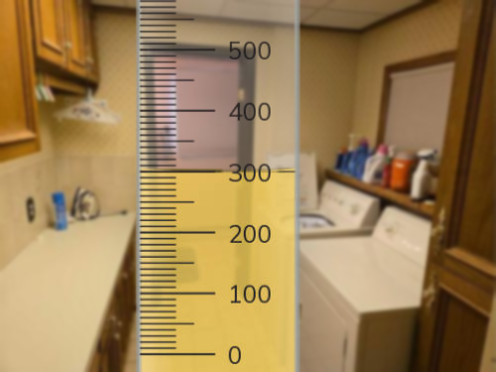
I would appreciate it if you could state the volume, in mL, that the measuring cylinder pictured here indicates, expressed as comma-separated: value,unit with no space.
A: 300,mL
